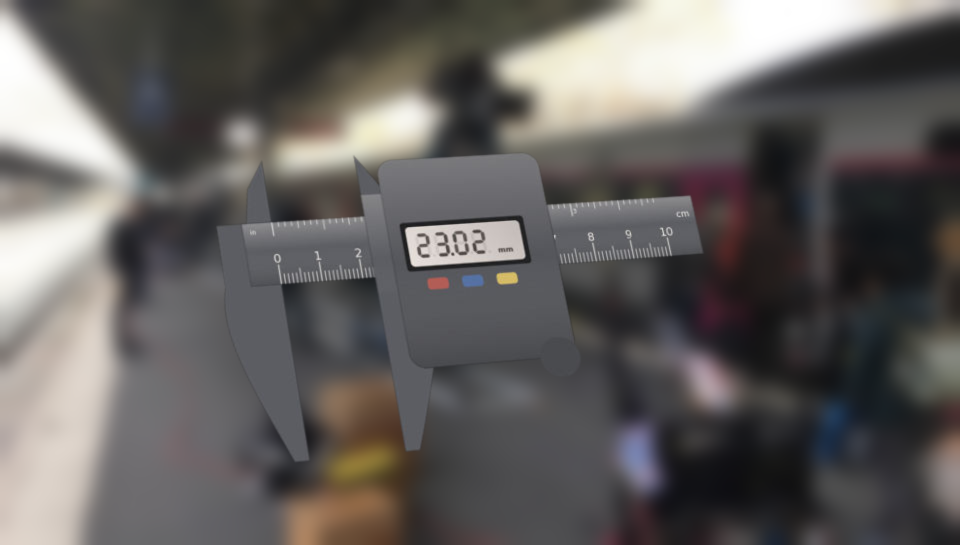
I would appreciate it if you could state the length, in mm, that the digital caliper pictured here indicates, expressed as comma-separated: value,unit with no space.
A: 23.02,mm
